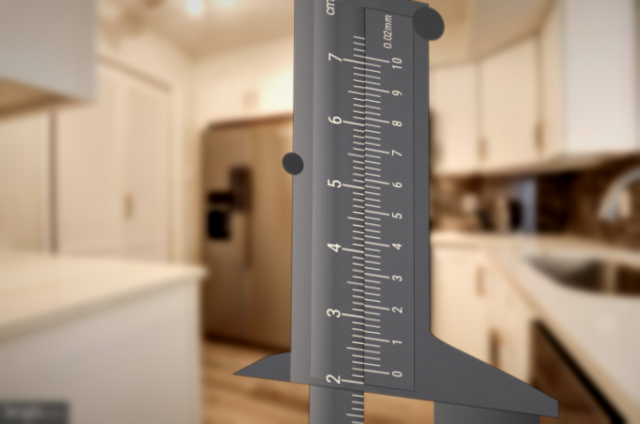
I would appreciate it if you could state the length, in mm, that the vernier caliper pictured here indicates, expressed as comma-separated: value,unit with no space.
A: 22.0,mm
